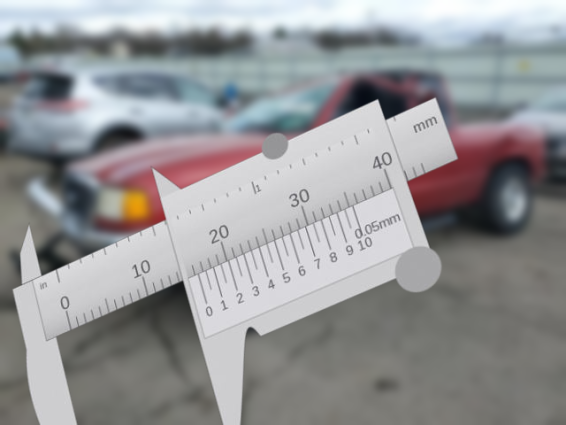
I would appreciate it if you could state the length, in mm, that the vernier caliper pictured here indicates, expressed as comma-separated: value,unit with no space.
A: 16.4,mm
